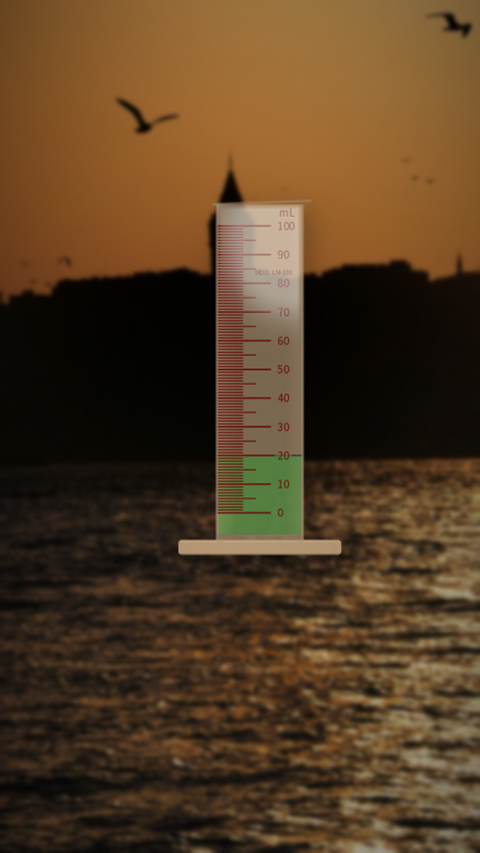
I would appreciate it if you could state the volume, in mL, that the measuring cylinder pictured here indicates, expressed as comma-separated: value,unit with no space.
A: 20,mL
